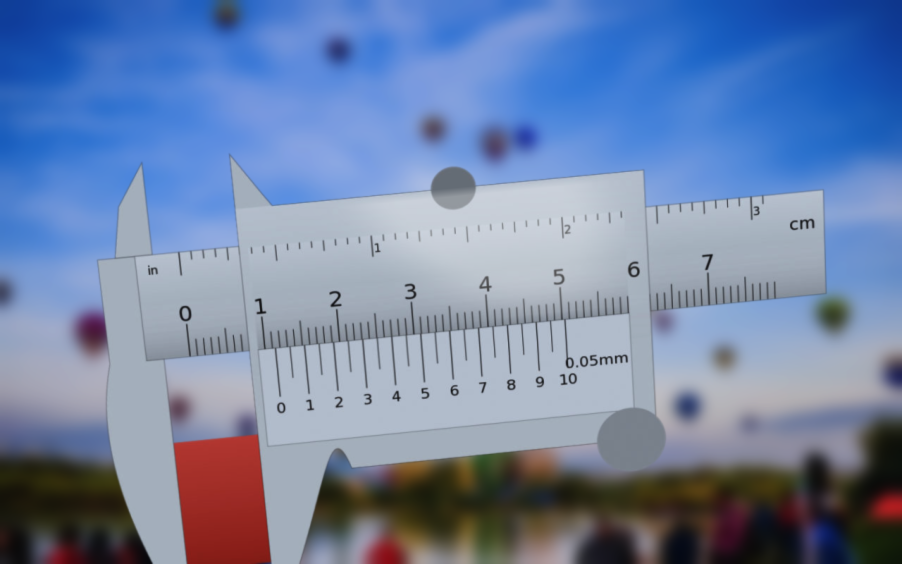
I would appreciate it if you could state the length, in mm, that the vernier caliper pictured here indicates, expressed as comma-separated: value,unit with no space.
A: 11.4,mm
